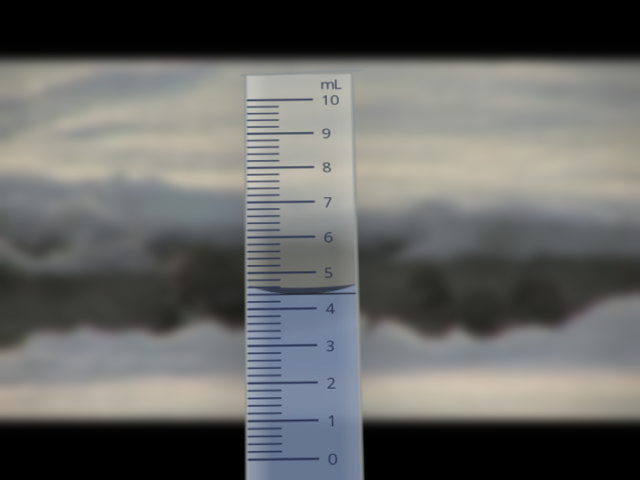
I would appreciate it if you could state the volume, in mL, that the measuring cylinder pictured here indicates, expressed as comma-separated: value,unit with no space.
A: 4.4,mL
